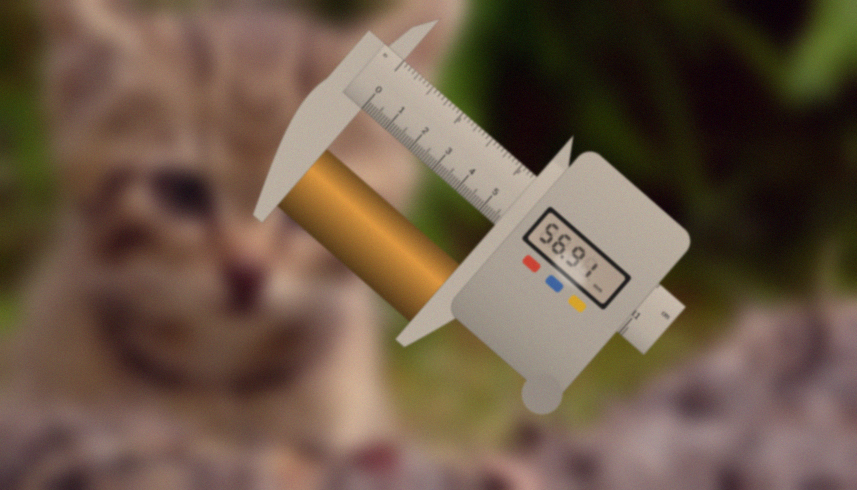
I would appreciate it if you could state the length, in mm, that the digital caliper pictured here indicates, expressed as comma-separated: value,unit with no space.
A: 56.91,mm
